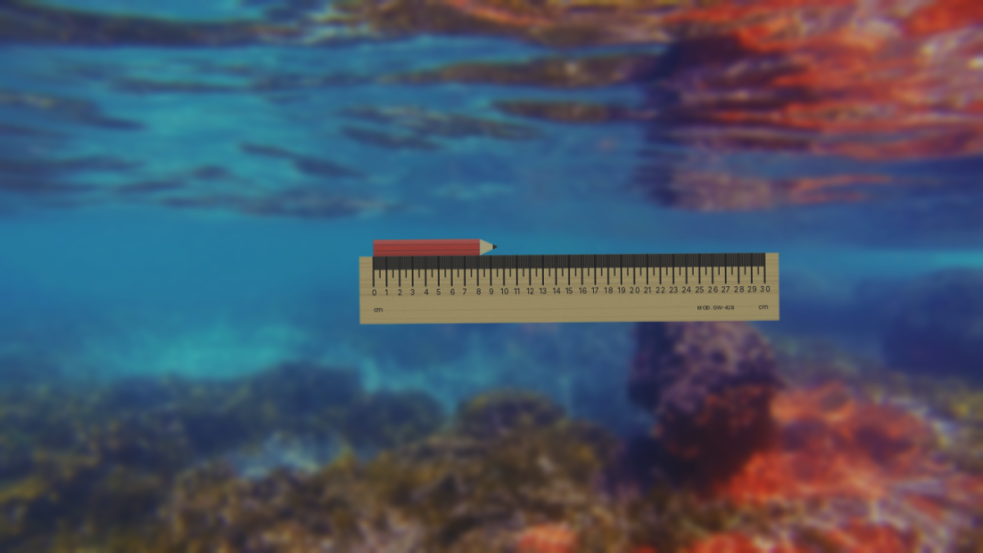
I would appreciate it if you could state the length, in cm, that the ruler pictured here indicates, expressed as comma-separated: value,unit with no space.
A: 9.5,cm
